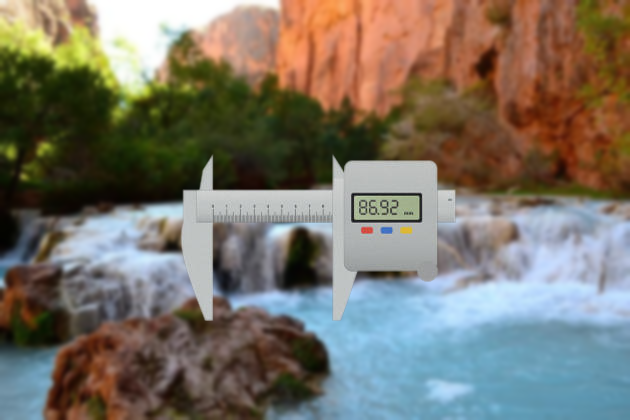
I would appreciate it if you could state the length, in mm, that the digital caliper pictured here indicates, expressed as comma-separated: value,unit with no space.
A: 86.92,mm
